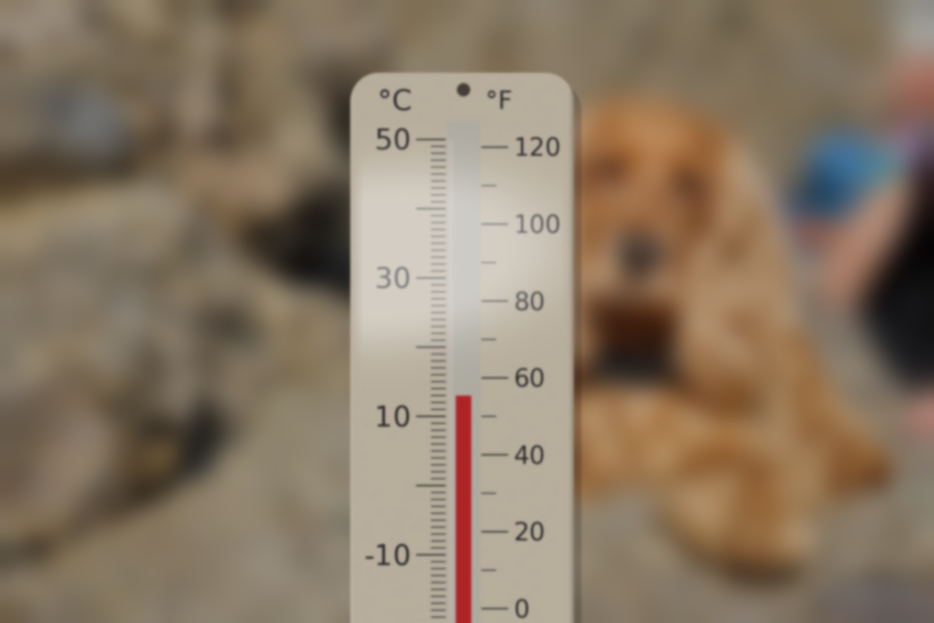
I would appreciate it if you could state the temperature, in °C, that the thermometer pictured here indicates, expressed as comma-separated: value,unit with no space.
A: 13,°C
